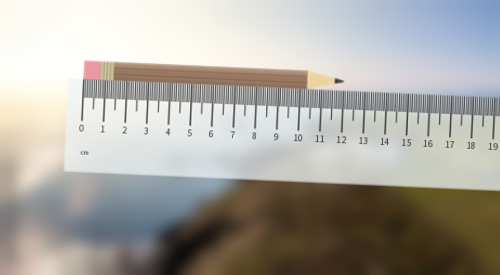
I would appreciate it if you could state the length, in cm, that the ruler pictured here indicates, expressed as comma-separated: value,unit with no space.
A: 12,cm
